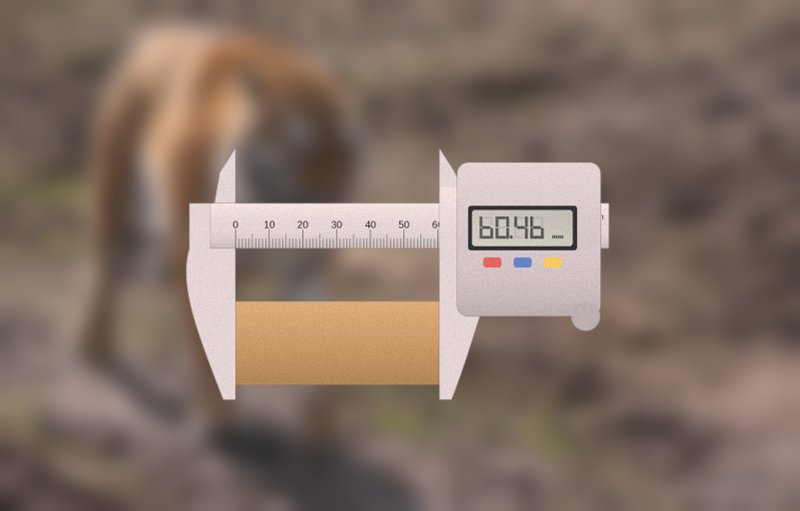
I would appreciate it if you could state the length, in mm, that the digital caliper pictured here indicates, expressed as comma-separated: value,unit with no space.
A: 60.46,mm
